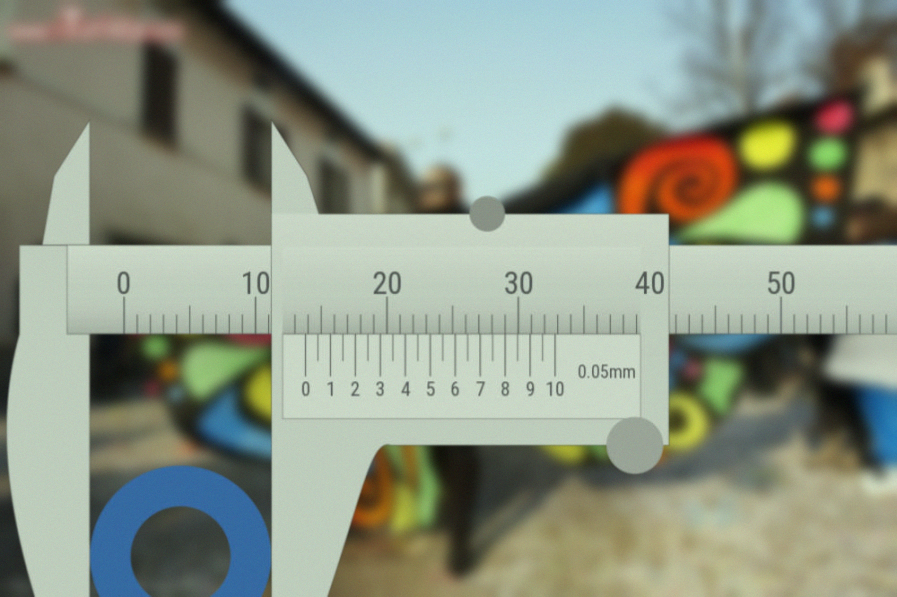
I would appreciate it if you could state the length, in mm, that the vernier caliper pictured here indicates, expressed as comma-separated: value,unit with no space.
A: 13.8,mm
